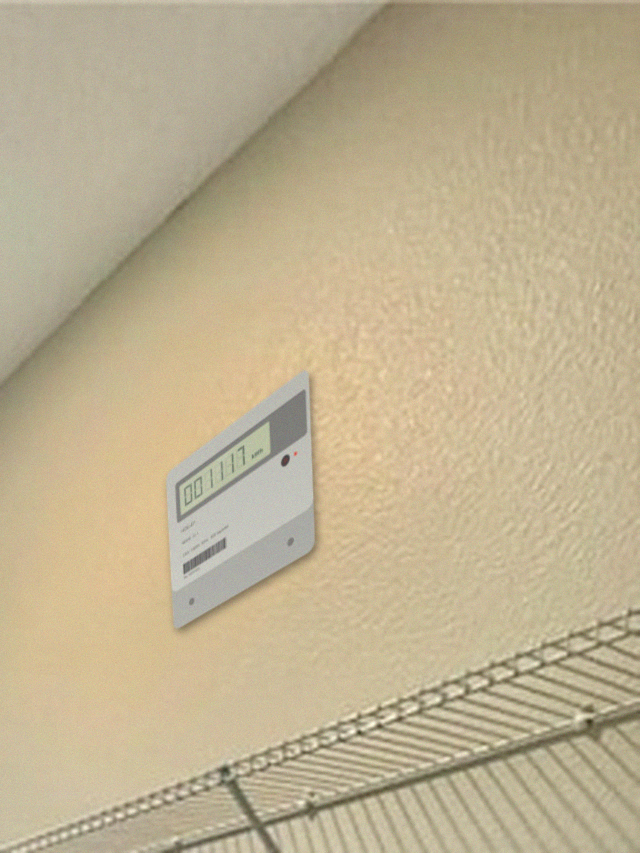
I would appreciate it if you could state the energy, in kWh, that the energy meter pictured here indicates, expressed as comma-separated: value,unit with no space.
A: 1117,kWh
